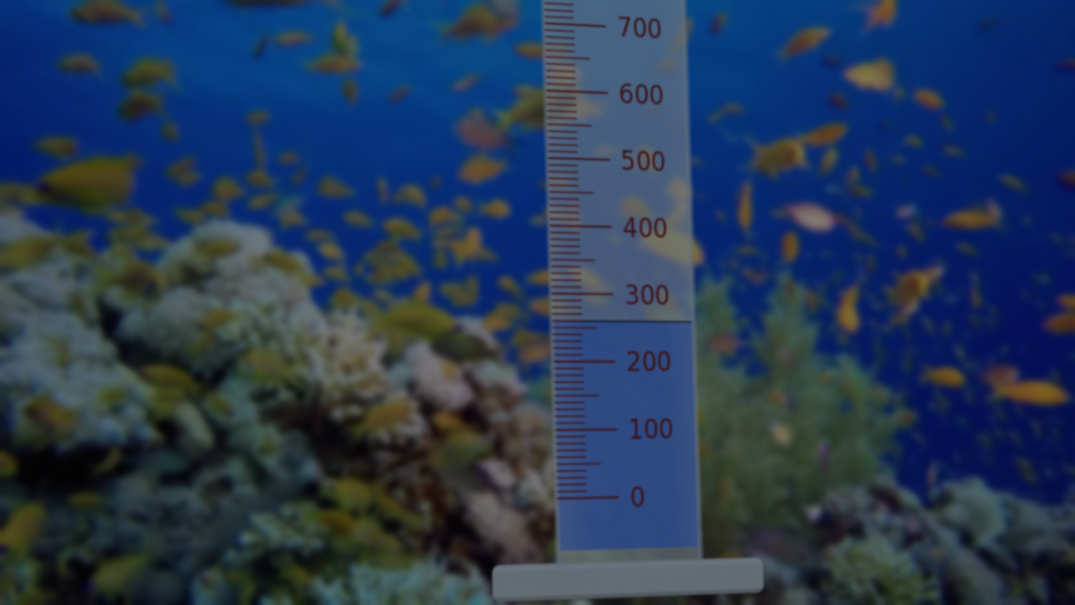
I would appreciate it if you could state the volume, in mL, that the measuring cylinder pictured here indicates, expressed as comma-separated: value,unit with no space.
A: 260,mL
